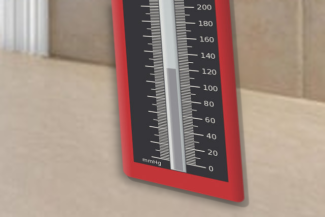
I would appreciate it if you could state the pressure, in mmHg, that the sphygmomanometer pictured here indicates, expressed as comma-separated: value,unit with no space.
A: 120,mmHg
